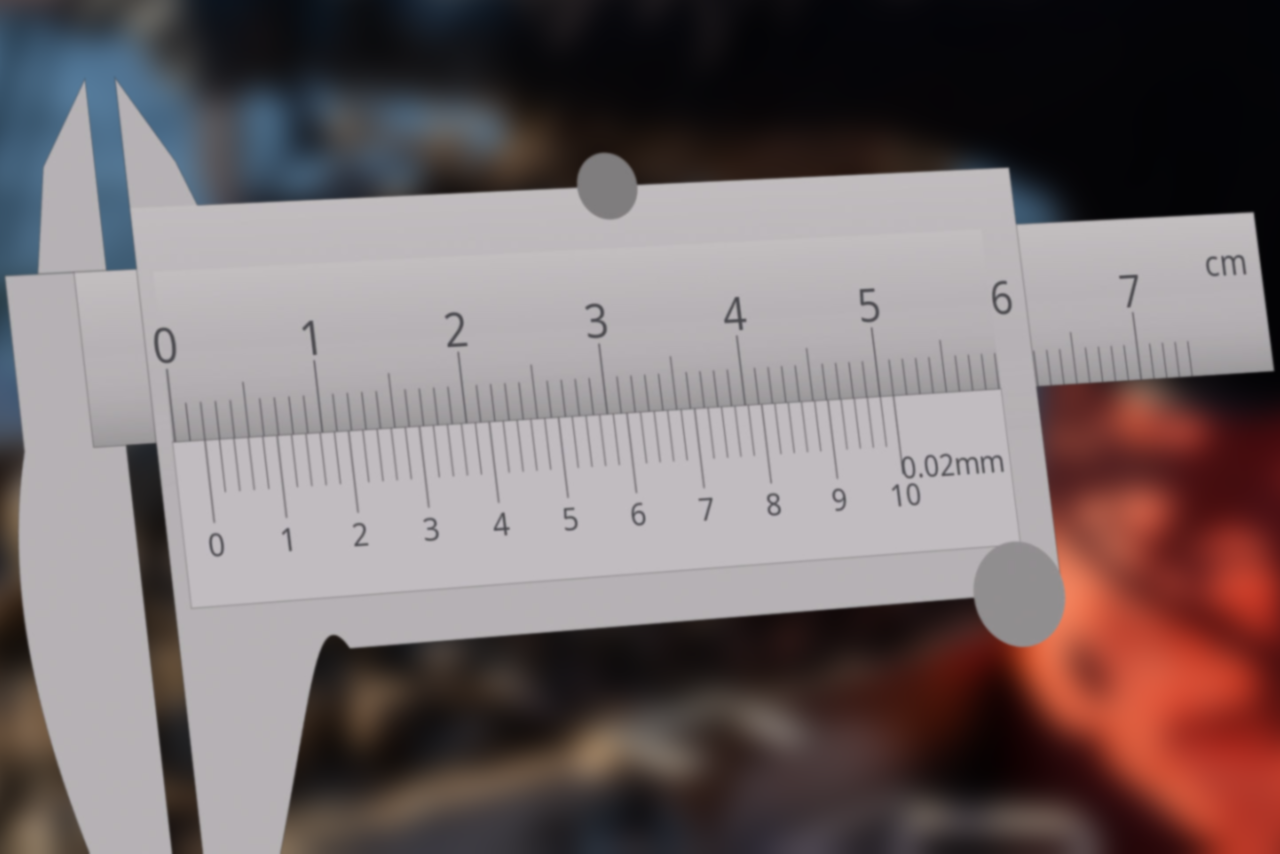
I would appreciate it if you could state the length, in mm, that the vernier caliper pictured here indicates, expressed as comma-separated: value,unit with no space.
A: 2.0,mm
